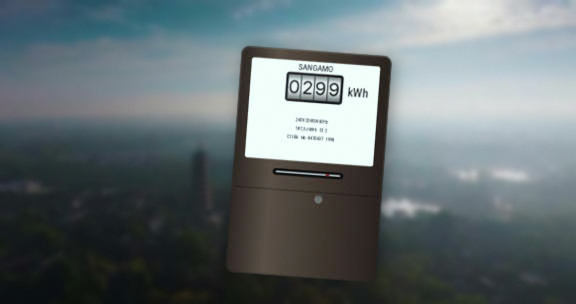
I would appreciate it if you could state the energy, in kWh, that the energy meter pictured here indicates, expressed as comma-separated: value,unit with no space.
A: 299,kWh
